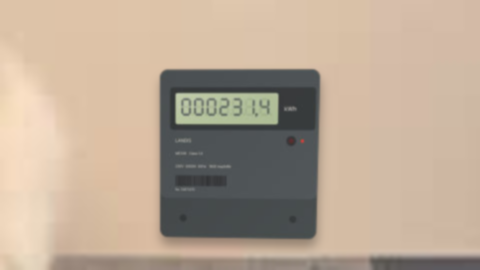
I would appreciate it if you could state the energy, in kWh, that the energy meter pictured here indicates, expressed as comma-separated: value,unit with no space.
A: 231.4,kWh
